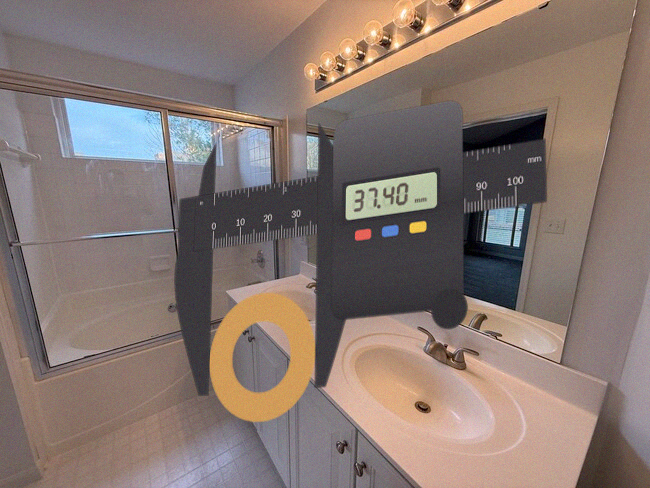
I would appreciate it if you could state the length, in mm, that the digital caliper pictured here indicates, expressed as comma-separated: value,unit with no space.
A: 37.40,mm
